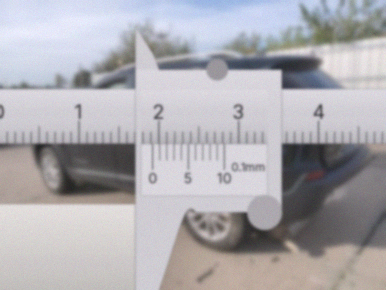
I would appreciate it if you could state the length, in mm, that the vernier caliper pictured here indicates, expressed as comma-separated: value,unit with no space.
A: 19.2,mm
